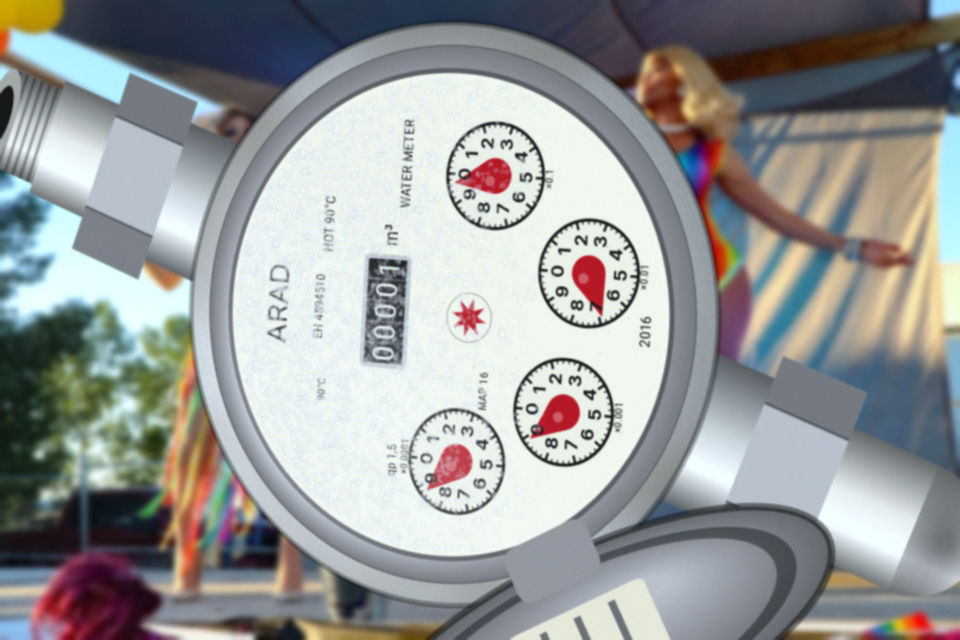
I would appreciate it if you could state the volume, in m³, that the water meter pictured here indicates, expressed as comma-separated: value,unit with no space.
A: 0.9688,m³
